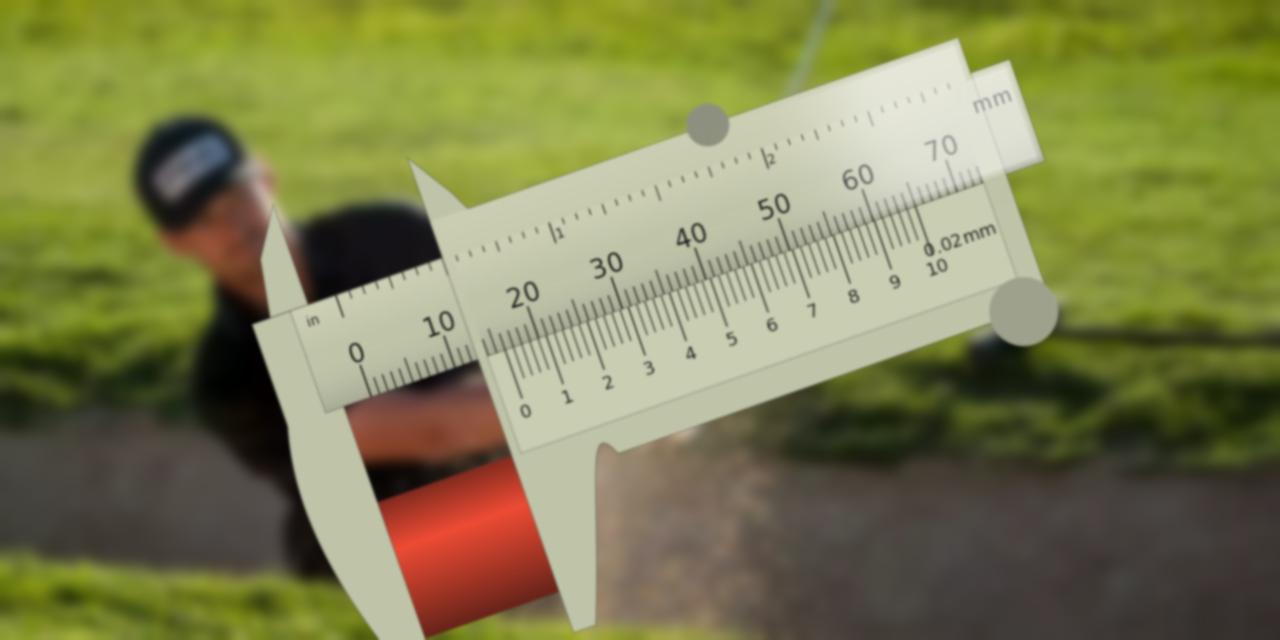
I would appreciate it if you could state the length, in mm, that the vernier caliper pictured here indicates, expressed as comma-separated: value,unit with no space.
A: 16.0,mm
